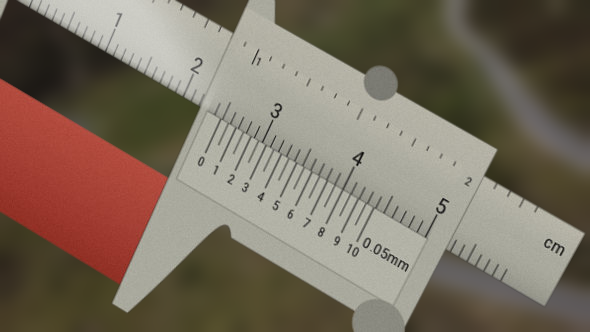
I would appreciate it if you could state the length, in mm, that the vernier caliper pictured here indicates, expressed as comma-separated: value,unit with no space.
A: 24.8,mm
